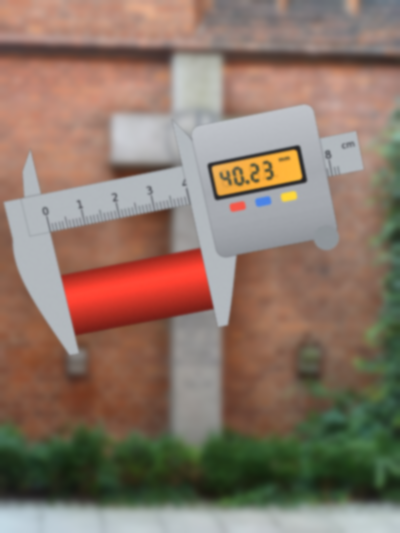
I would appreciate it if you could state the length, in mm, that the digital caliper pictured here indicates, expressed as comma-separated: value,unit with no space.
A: 40.23,mm
